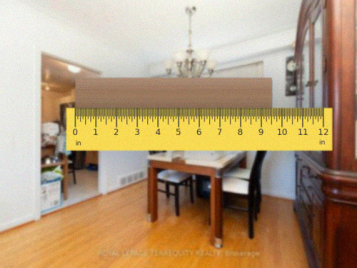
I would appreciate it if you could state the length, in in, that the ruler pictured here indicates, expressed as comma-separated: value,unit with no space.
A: 9.5,in
